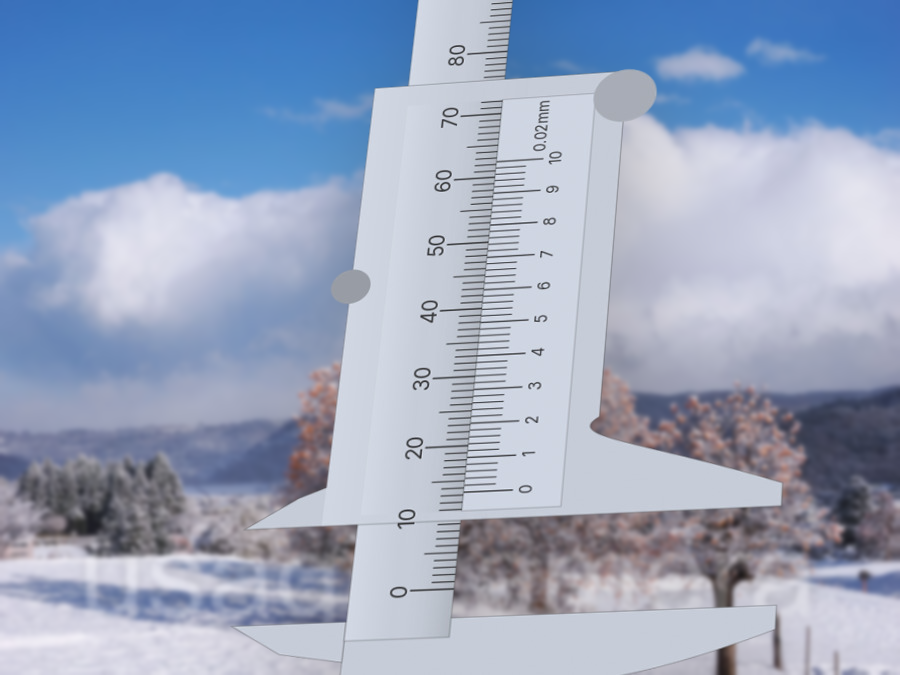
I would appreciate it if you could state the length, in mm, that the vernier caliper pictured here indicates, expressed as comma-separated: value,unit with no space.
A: 13.4,mm
